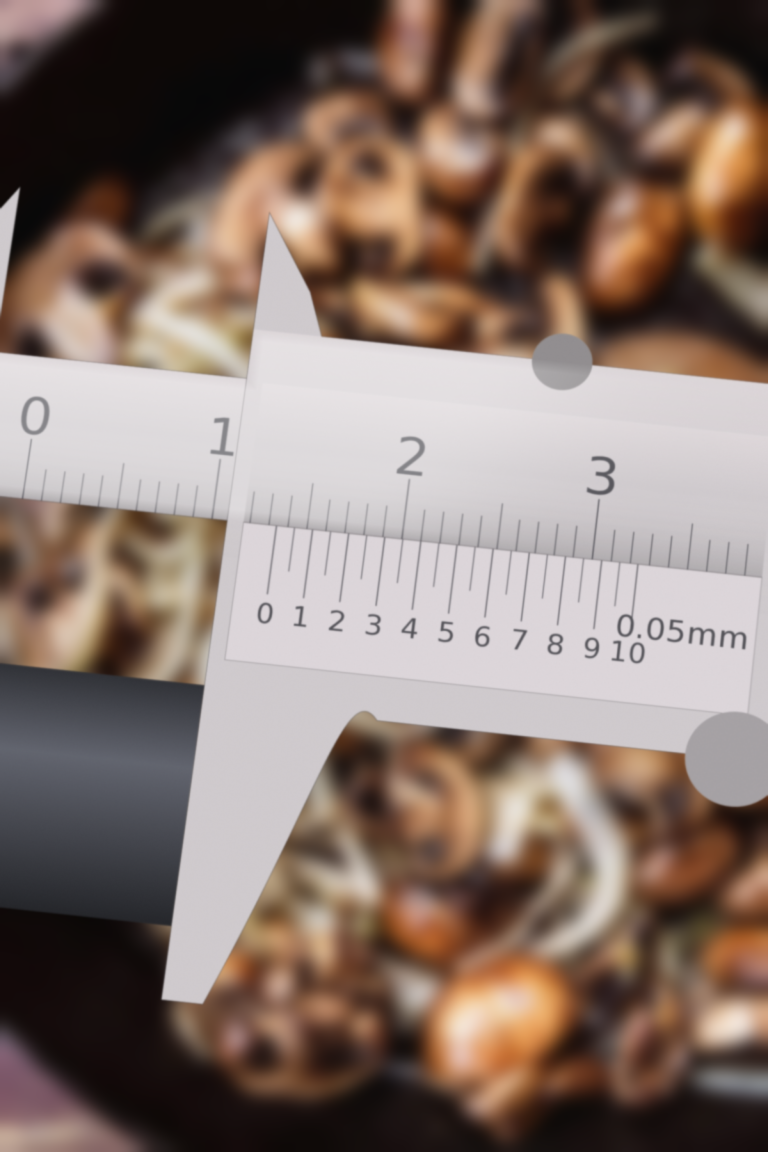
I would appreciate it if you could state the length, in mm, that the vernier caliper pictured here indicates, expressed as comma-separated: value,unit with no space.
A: 13.4,mm
